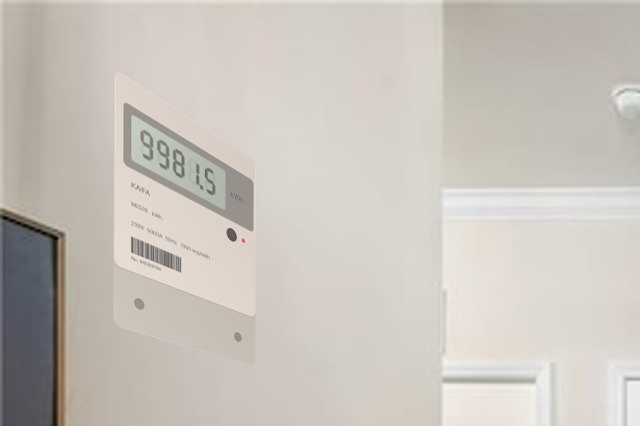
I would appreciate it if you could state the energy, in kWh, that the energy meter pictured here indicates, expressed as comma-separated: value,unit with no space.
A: 9981.5,kWh
